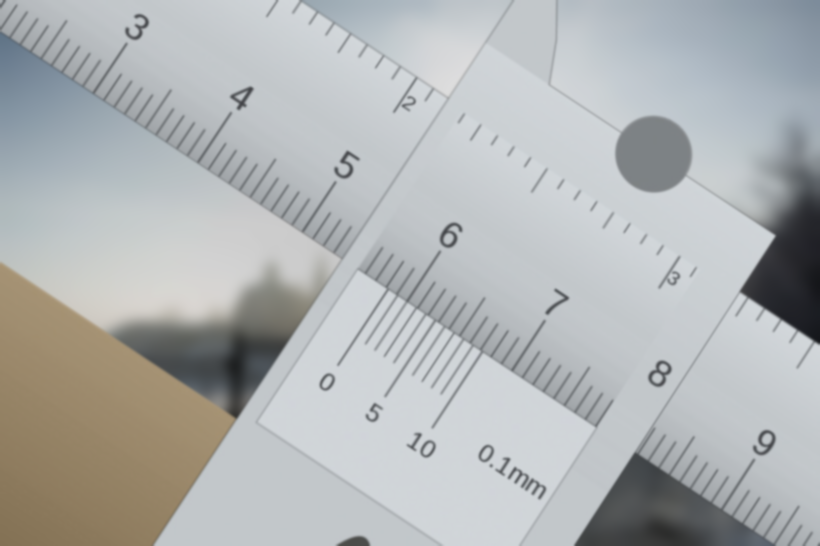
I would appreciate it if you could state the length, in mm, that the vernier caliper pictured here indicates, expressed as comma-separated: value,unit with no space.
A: 58.2,mm
